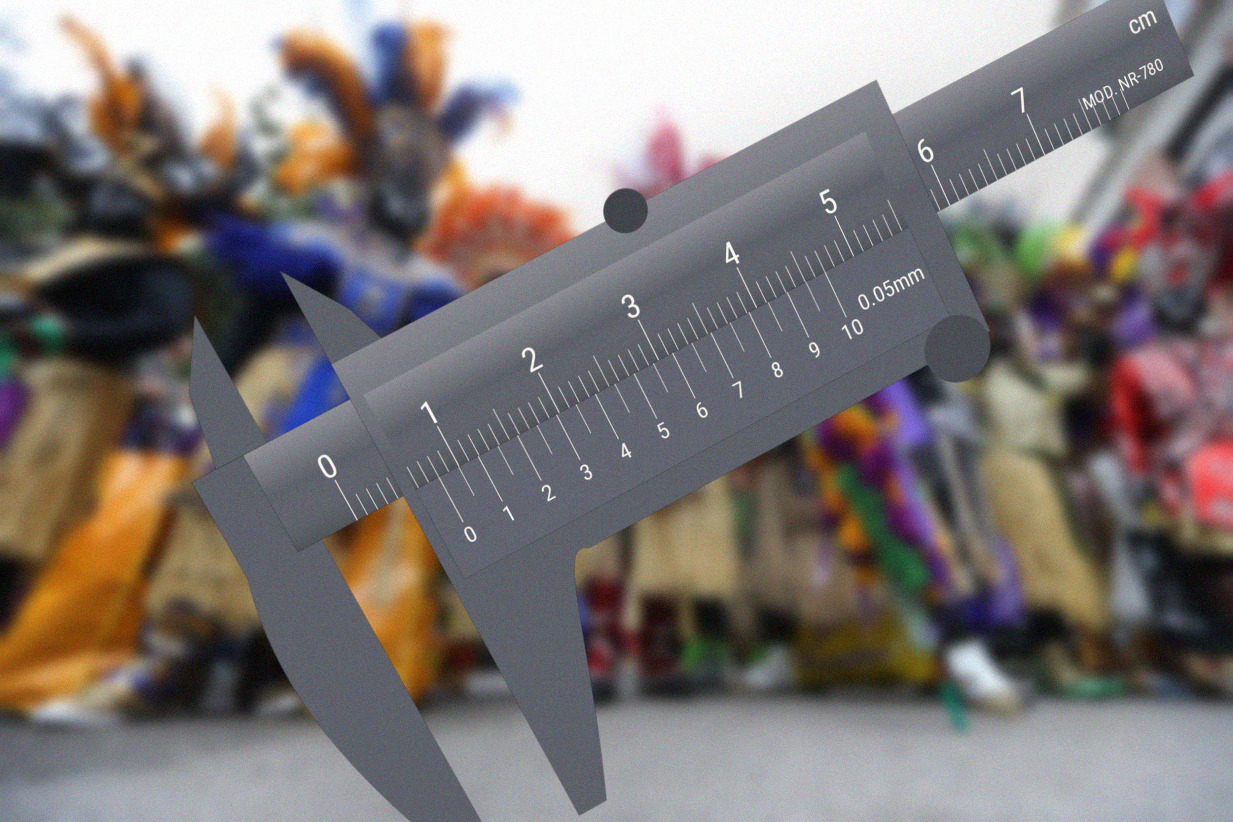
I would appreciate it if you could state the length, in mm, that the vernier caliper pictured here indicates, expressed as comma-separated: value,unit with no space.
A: 8.0,mm
